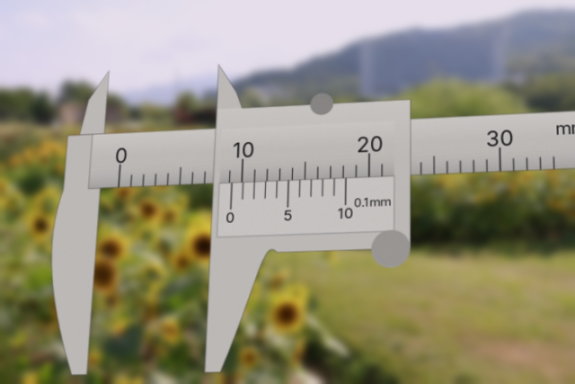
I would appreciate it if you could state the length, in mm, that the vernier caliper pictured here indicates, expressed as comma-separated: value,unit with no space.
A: 9.2,mm
